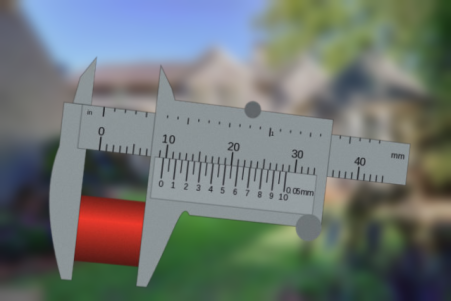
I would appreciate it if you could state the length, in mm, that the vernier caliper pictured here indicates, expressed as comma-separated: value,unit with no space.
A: 9.6,mm
